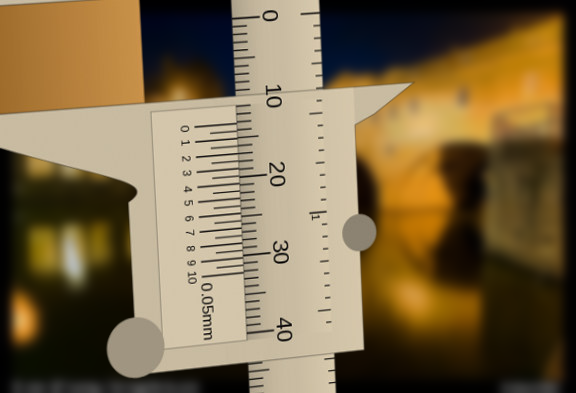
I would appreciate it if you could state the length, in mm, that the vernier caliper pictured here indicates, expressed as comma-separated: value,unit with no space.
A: 13.2,mm
